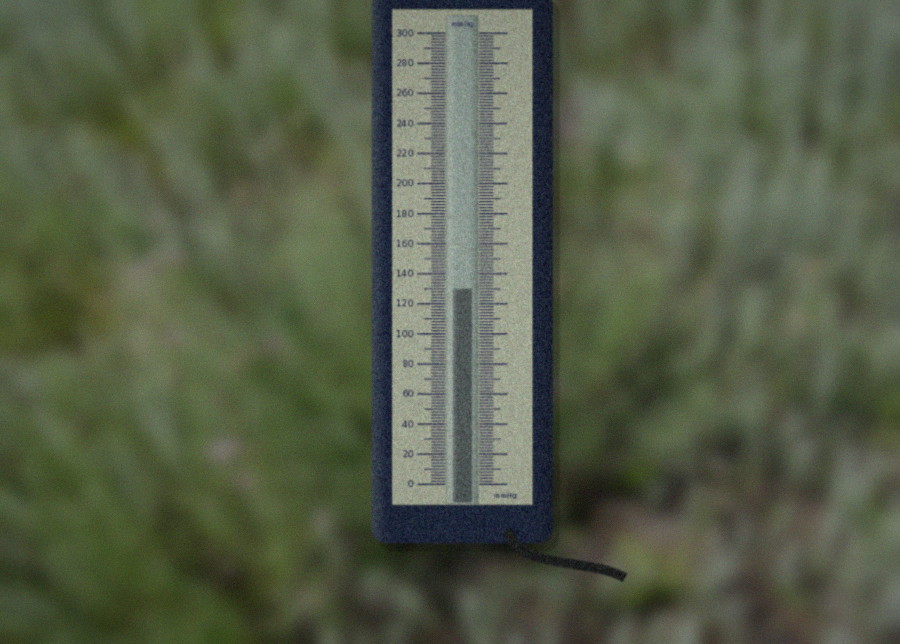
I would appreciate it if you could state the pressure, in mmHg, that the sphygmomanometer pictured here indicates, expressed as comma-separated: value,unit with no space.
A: 130,mmHg
